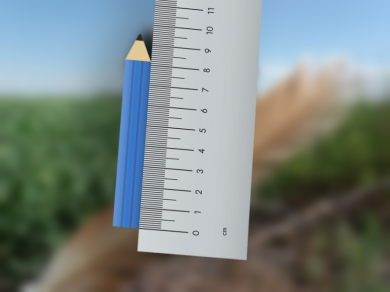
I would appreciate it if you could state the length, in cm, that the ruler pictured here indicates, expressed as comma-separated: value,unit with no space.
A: 9.5,cm
